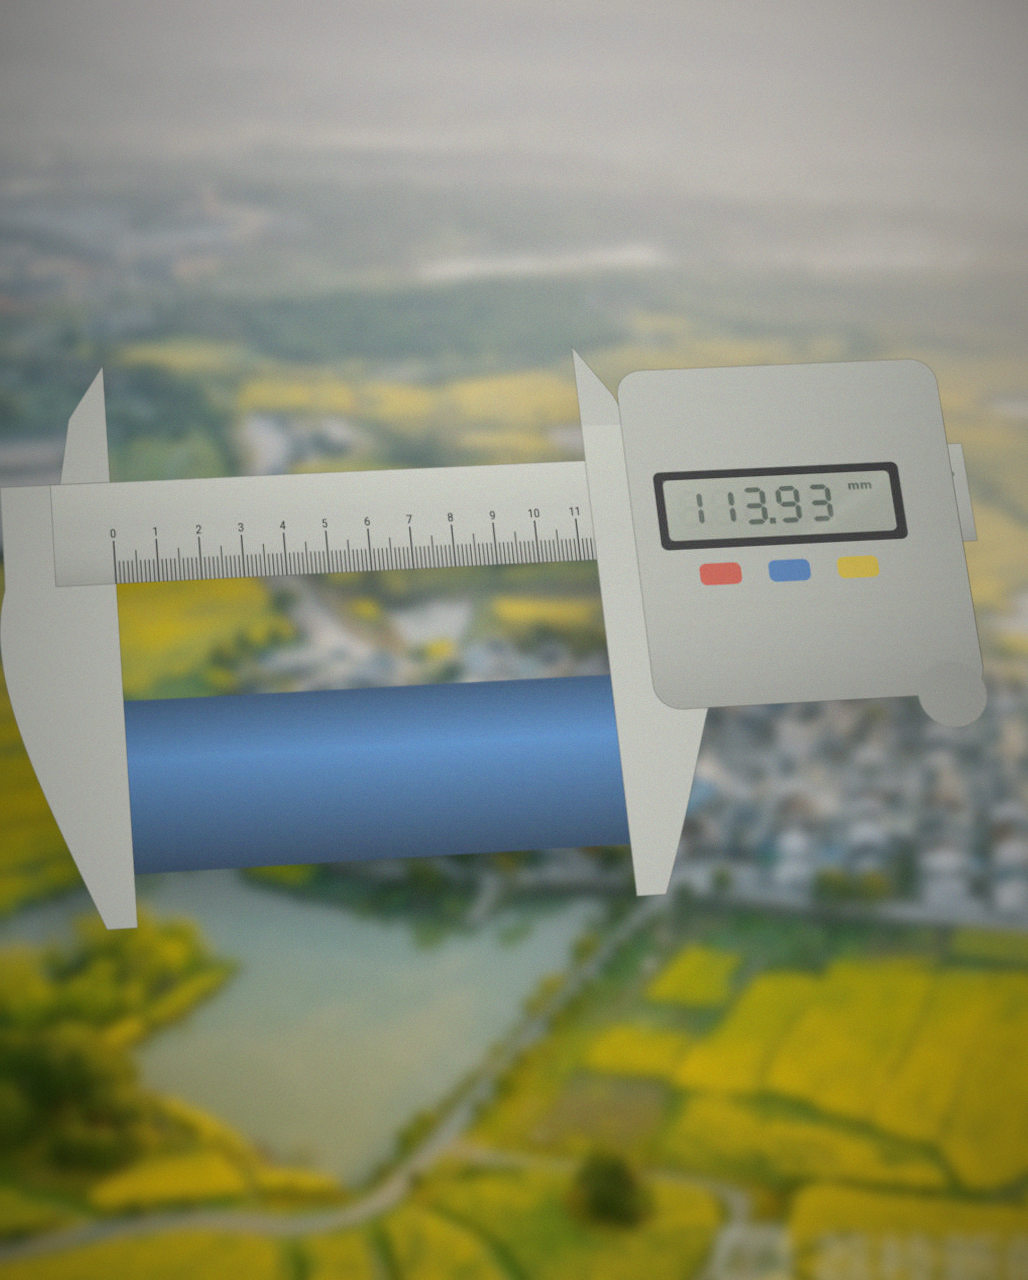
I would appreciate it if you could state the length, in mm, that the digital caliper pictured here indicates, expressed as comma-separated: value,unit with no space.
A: 113.93,mm
